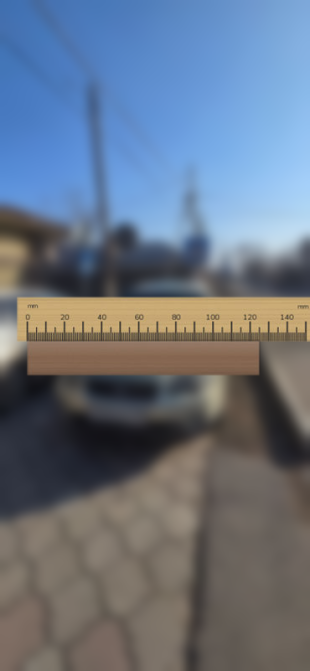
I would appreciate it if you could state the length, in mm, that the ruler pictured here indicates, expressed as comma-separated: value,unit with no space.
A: 125,mm
